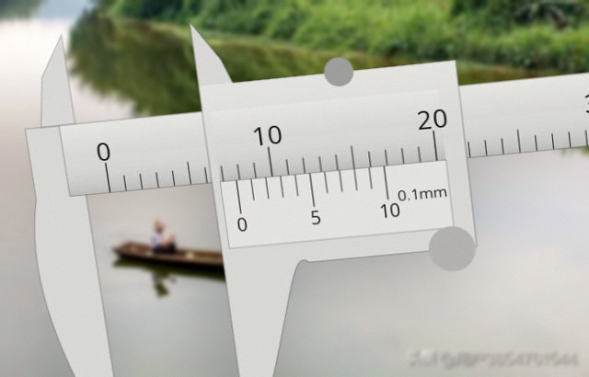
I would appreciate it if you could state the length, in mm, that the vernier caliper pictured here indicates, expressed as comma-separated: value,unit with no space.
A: 7.8,mm
